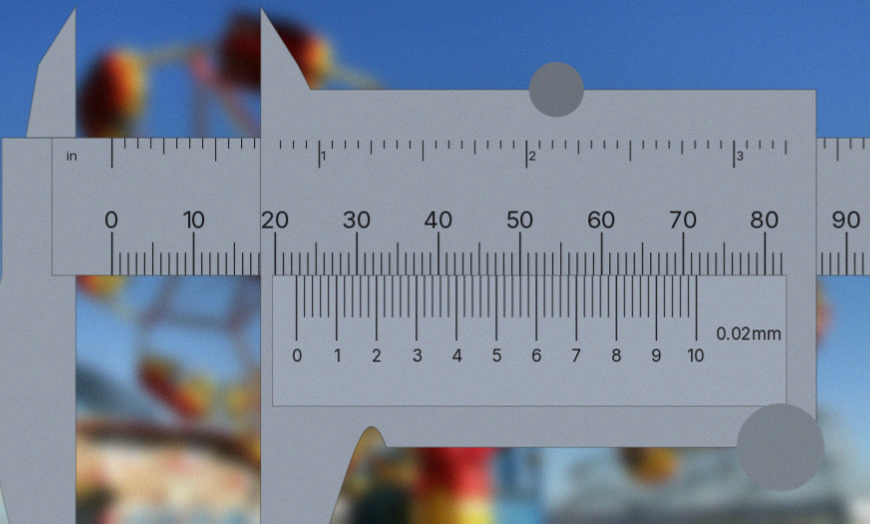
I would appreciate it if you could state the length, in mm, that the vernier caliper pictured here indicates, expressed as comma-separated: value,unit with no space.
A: 22.6,mm
